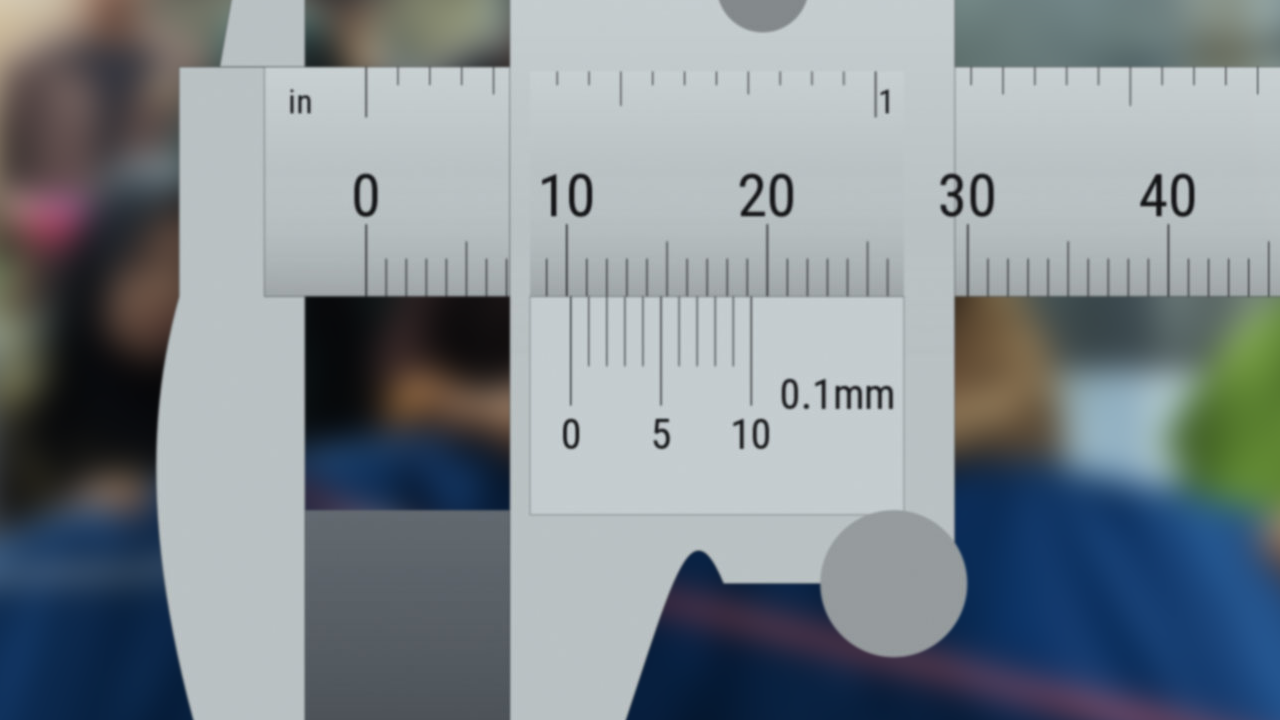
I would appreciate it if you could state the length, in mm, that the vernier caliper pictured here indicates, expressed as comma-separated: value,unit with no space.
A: 10.2,mm
